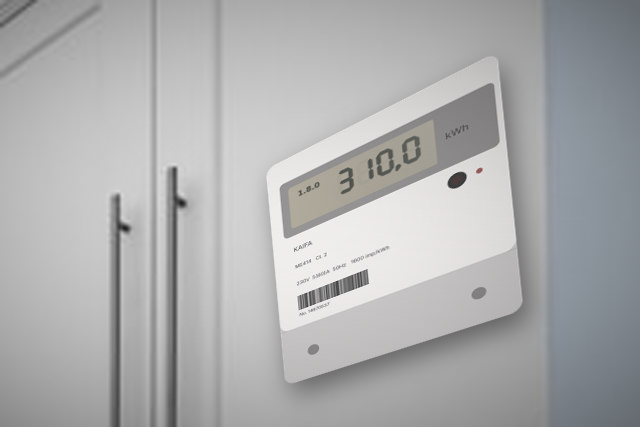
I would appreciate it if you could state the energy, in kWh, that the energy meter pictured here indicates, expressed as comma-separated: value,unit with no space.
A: 310.0,kWh
